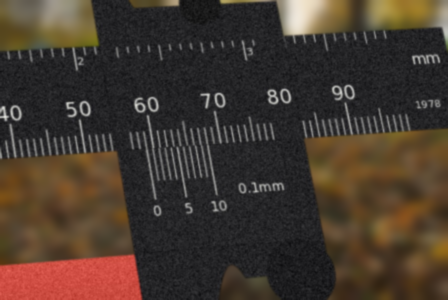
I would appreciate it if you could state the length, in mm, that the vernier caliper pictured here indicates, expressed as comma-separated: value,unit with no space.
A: 59.0,mm
